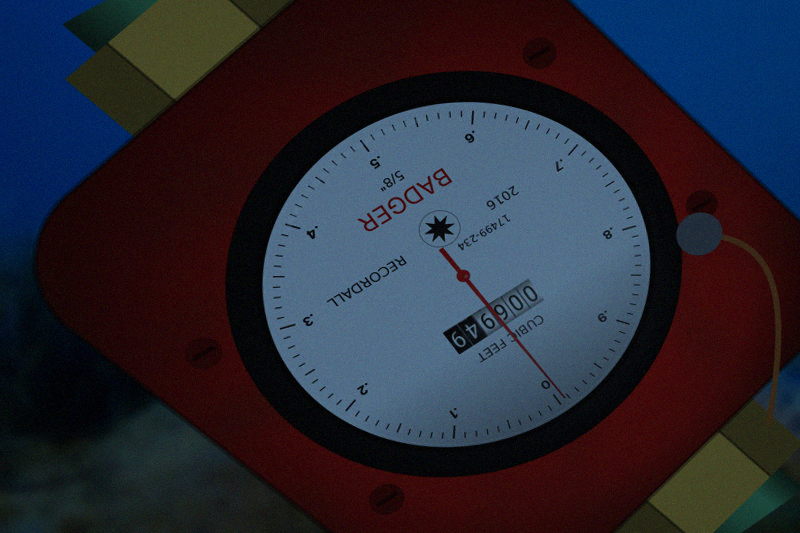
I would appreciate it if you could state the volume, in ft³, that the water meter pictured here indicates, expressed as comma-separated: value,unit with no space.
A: 6948.99,ft³
